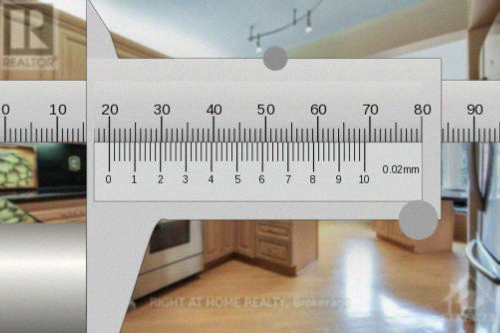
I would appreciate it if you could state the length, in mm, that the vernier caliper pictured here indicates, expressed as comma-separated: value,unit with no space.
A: 20.0,mm
